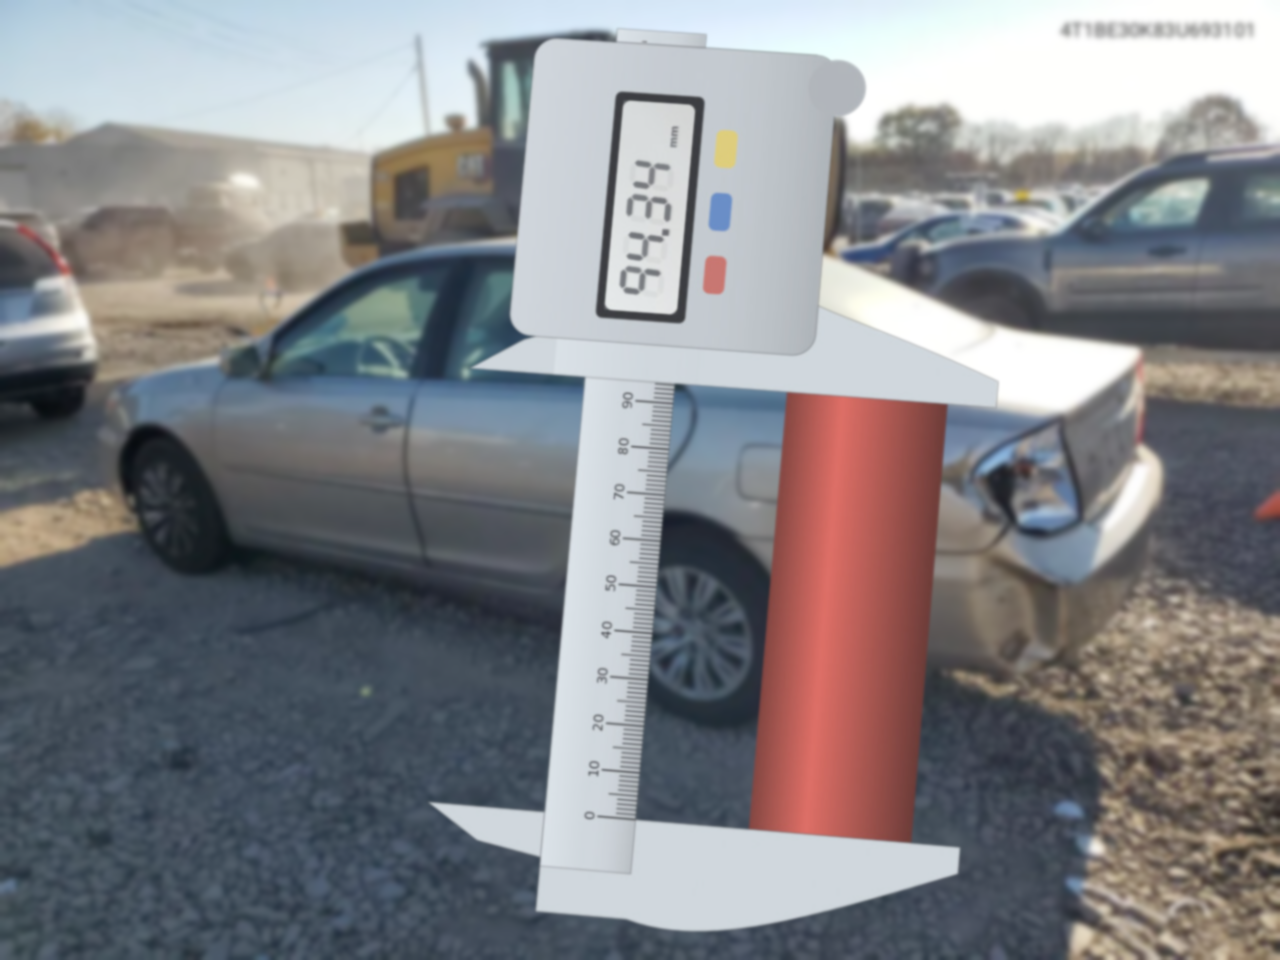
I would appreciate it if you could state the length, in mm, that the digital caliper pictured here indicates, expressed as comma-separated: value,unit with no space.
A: 94.34,mm
